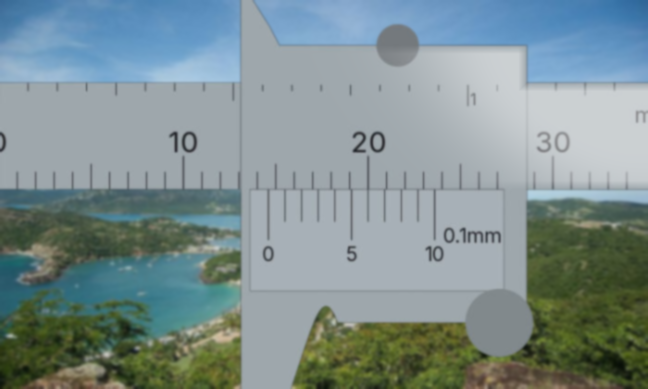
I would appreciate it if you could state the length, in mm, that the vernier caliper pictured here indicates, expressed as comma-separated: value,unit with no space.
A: 14.6,mm
